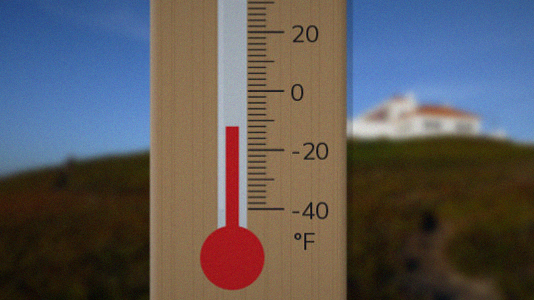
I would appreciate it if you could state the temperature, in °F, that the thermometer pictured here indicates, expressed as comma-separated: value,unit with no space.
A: -12,°F
